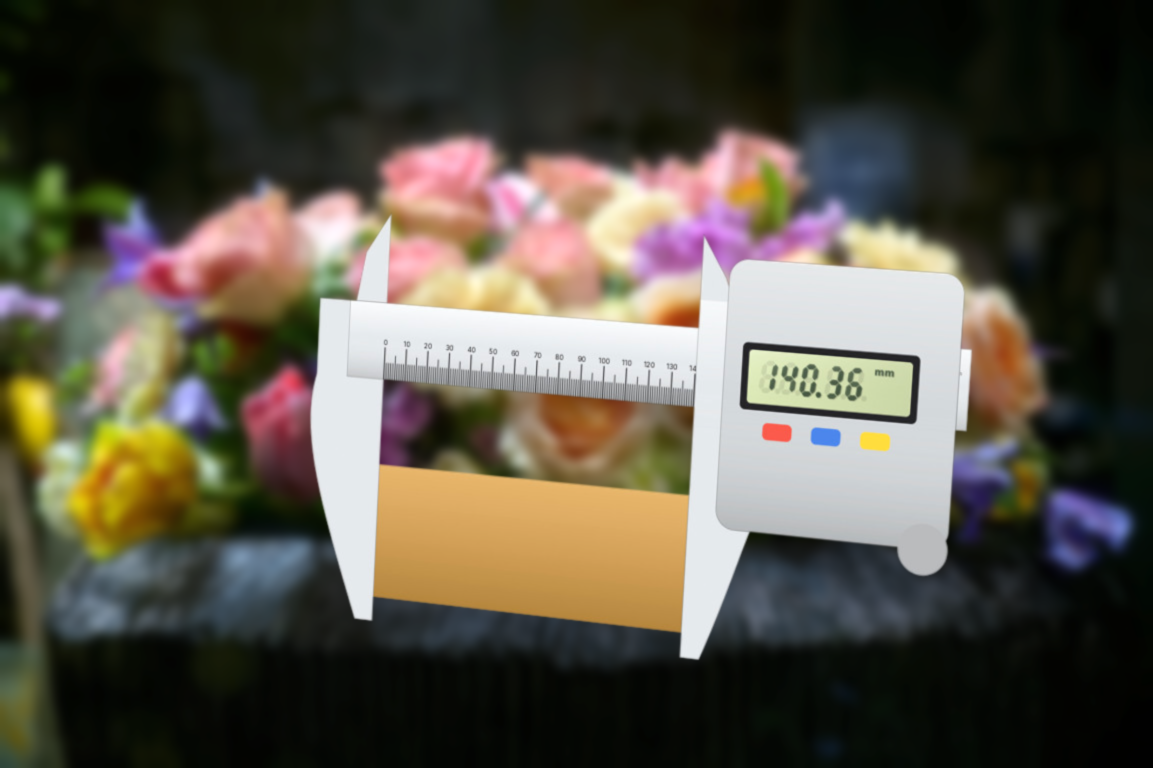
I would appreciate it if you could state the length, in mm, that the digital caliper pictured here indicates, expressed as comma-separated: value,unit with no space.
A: 140.36,mm
